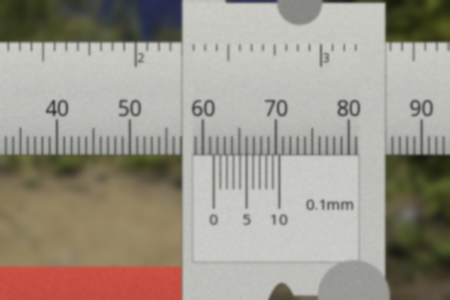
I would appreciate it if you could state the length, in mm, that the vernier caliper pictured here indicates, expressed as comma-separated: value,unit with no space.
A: 61.5,mm
